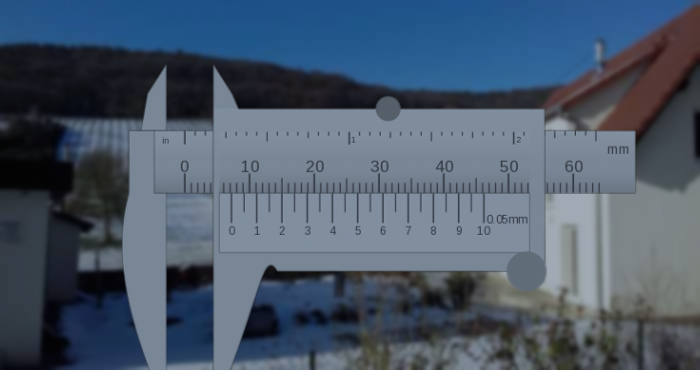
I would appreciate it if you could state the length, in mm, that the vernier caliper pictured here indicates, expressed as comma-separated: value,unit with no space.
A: 7.2,mm
